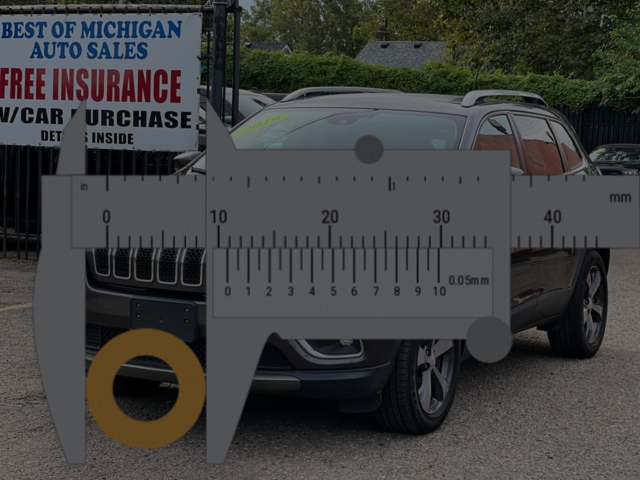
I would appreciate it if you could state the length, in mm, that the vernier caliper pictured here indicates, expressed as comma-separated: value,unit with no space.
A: 10.8,mm
